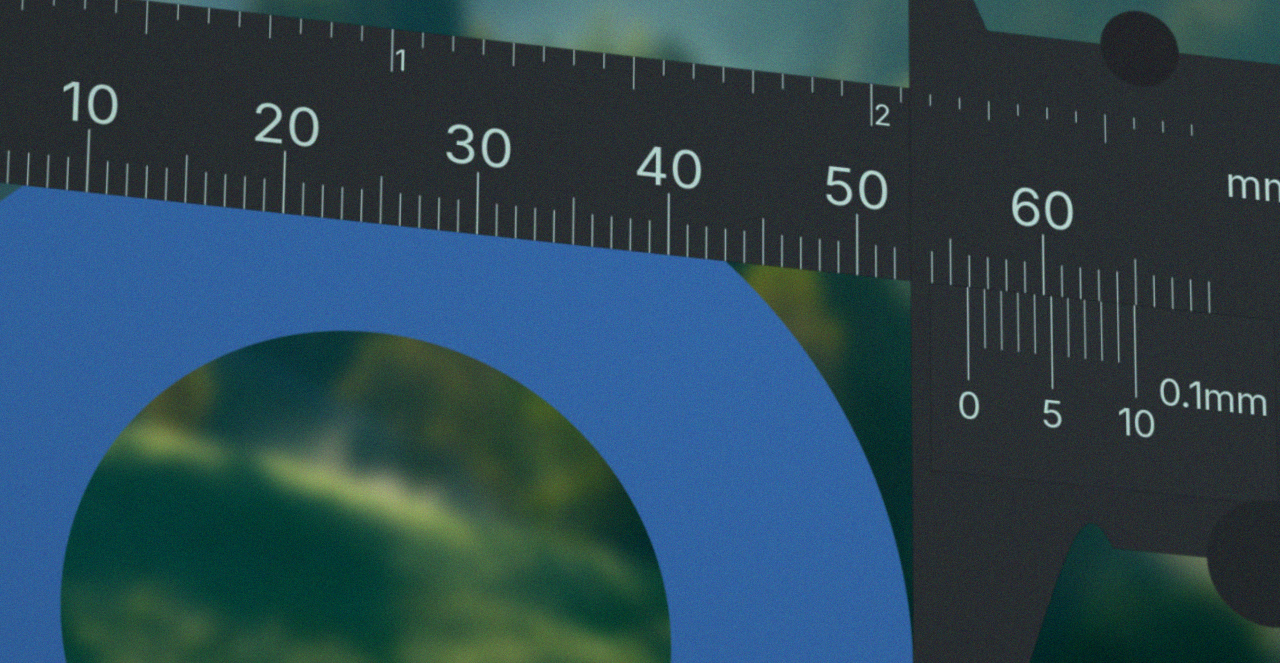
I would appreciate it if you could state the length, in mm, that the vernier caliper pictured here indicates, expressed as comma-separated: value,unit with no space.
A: 55.9,mm
